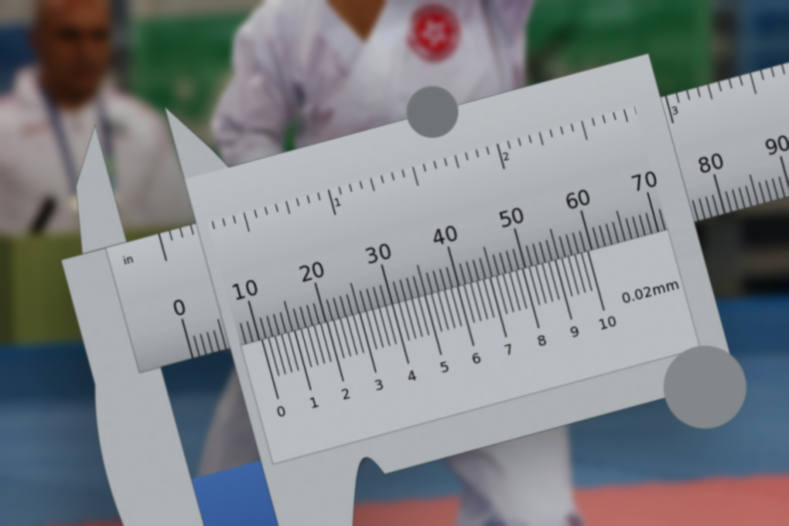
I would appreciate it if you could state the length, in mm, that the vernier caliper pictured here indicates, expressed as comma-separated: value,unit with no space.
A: 10.4,mm
